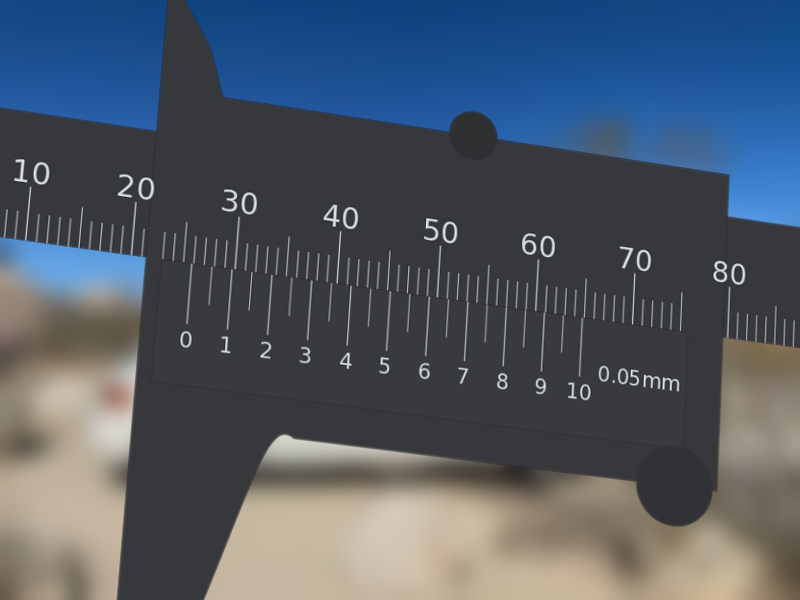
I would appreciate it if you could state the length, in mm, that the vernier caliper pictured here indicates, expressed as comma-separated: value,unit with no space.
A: 25.8,mm
